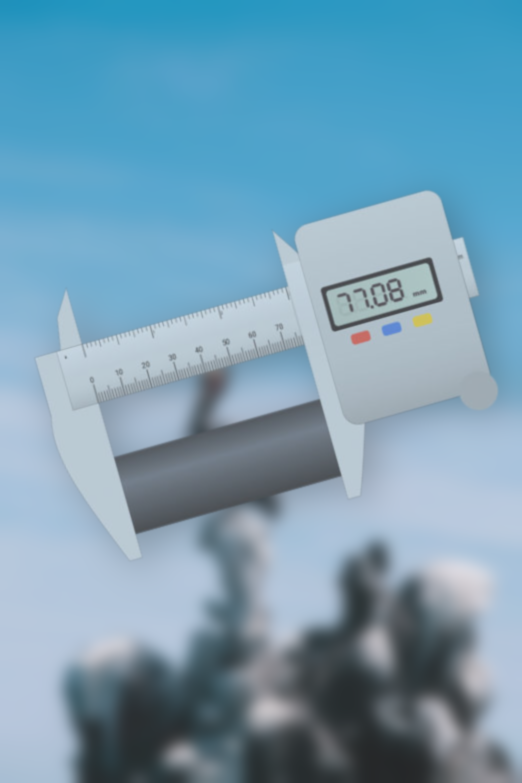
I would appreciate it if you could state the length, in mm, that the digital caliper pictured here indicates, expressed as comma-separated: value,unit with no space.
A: 77.08,mm
